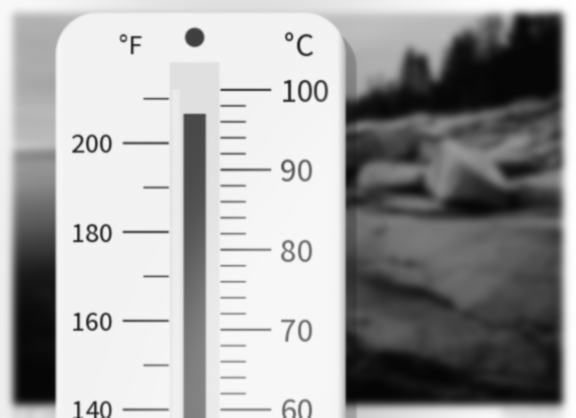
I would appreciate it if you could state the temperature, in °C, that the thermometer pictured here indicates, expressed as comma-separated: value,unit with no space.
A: 97,°C
